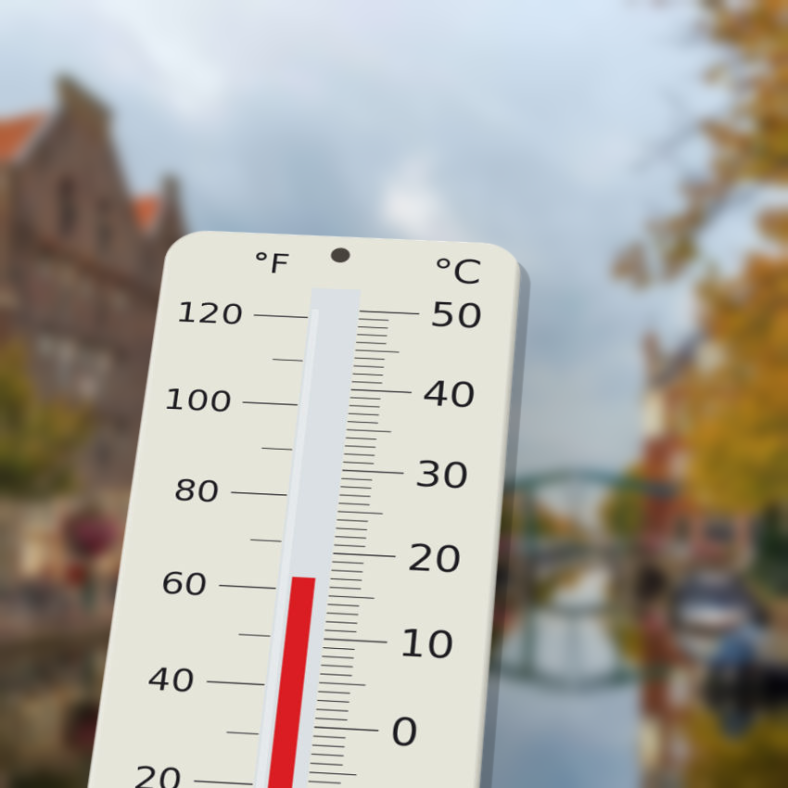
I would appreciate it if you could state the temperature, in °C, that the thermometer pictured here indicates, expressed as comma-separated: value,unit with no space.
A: 17,°C
